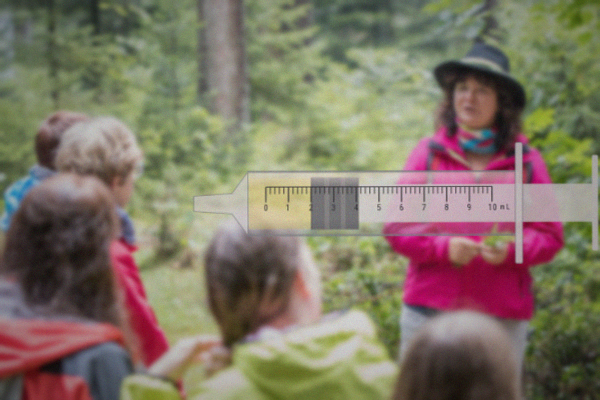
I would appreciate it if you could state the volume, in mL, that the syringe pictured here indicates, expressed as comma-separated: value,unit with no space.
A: 2,mL
